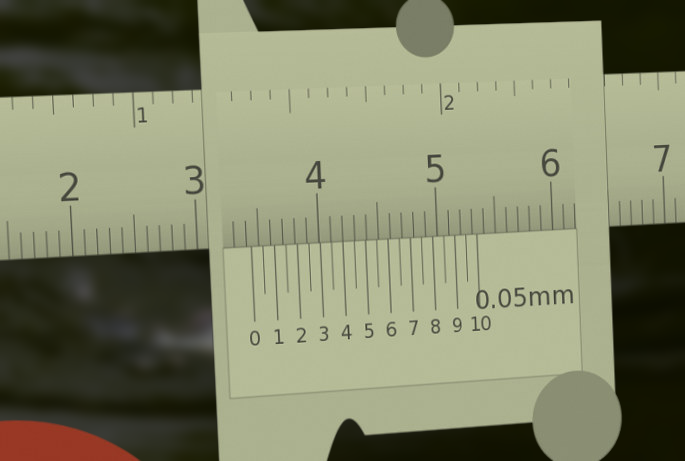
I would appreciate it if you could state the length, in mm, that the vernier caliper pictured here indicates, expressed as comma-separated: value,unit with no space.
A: 34.4,mm
